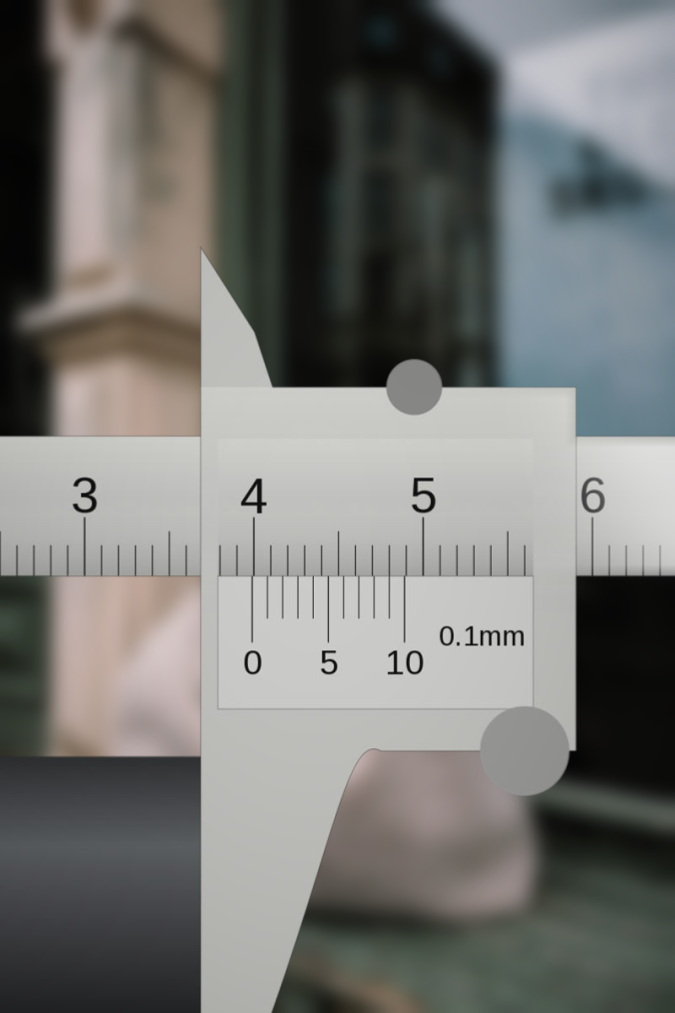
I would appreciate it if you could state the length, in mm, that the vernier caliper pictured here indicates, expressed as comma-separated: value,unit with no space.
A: 39.9,mm
